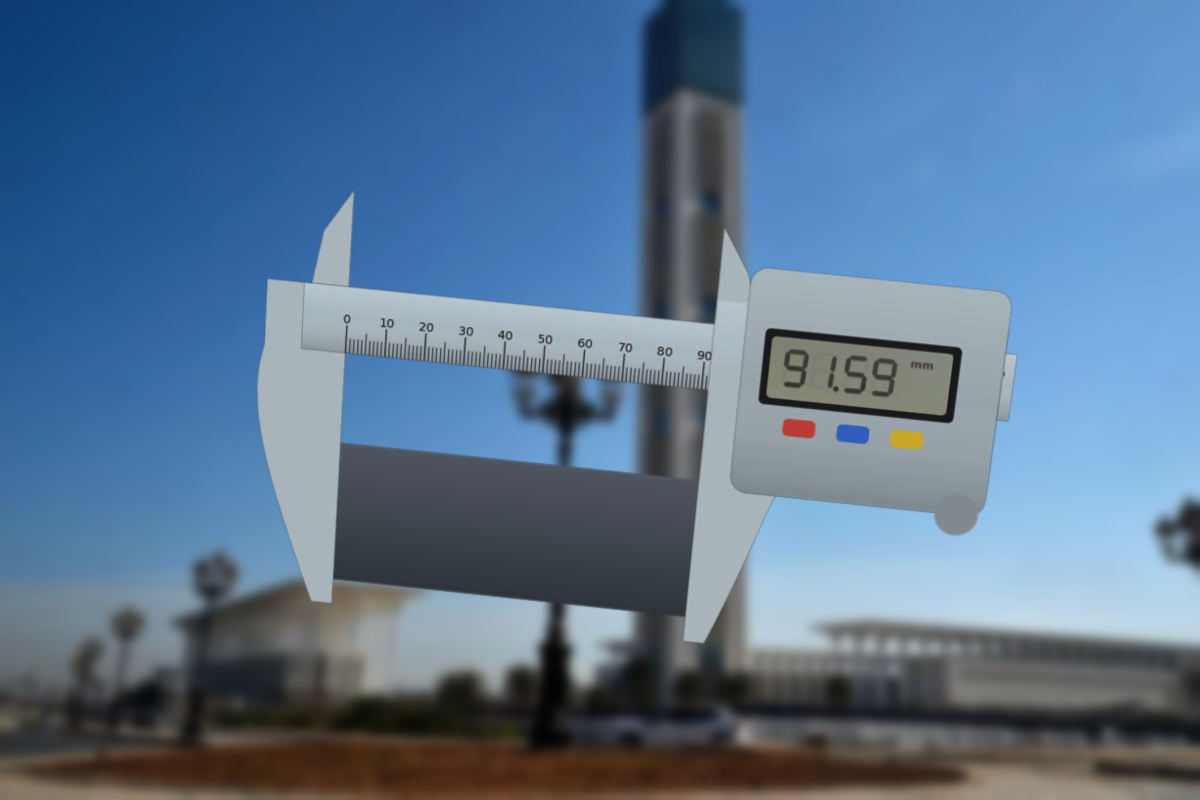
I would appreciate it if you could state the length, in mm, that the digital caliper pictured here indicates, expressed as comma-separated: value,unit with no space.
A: 91.59,mm
